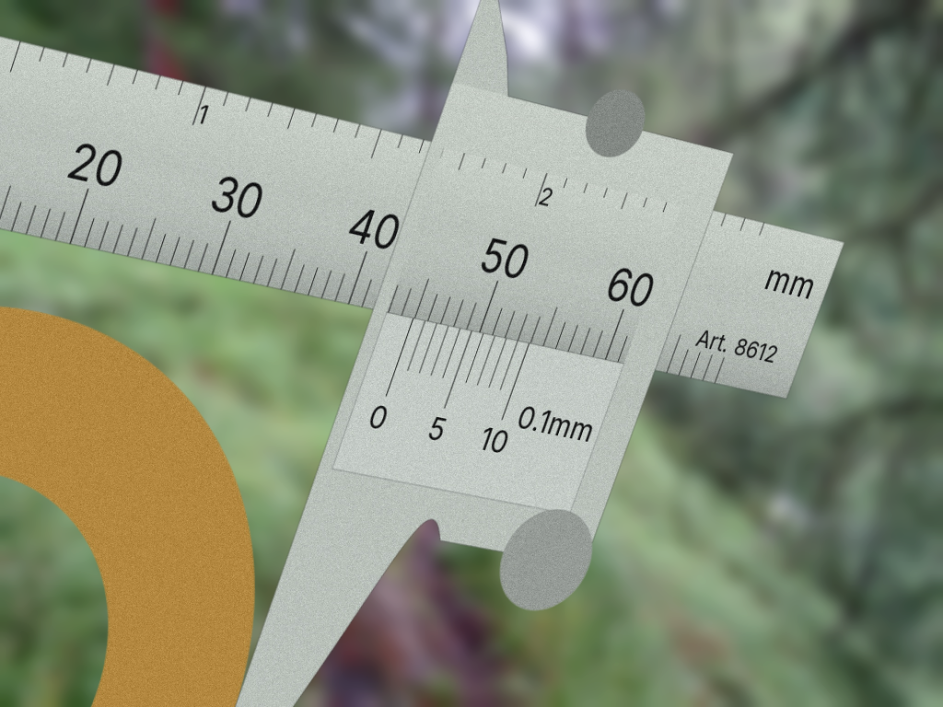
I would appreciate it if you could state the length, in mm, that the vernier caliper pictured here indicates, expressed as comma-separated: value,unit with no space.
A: 44.9,mm
